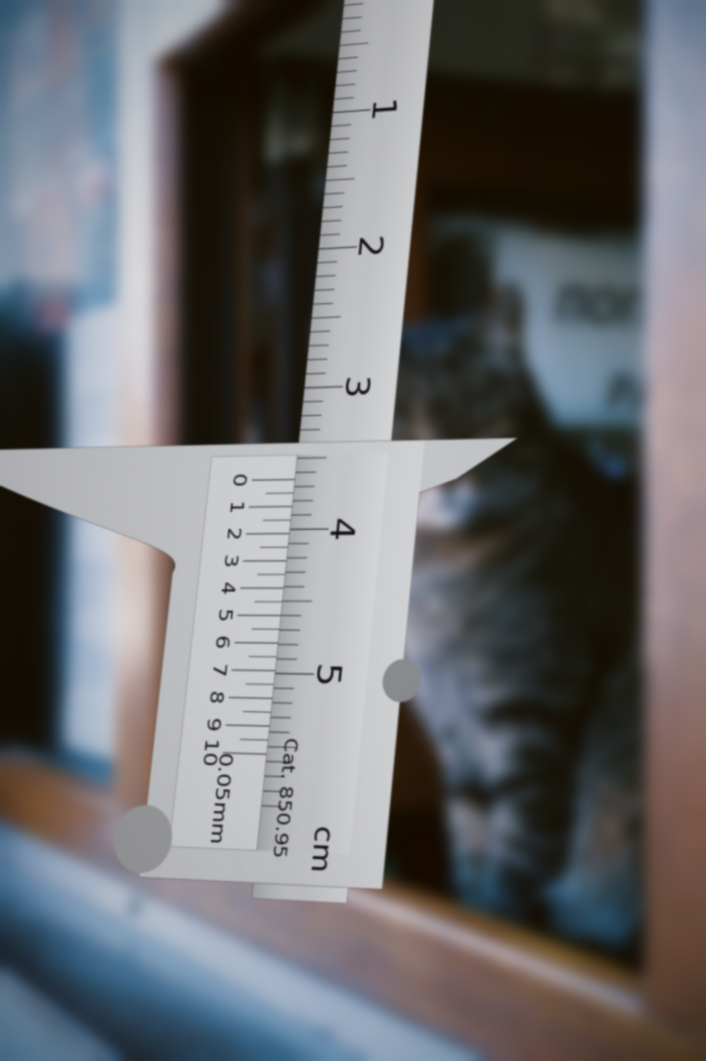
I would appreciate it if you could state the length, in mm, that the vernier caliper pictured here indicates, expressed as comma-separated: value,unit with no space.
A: 36.5,mm
